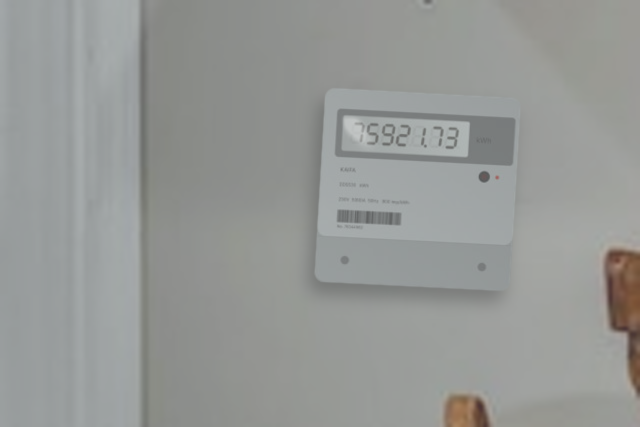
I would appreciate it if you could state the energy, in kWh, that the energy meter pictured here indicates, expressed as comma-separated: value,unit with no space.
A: 75921.73,kWh
